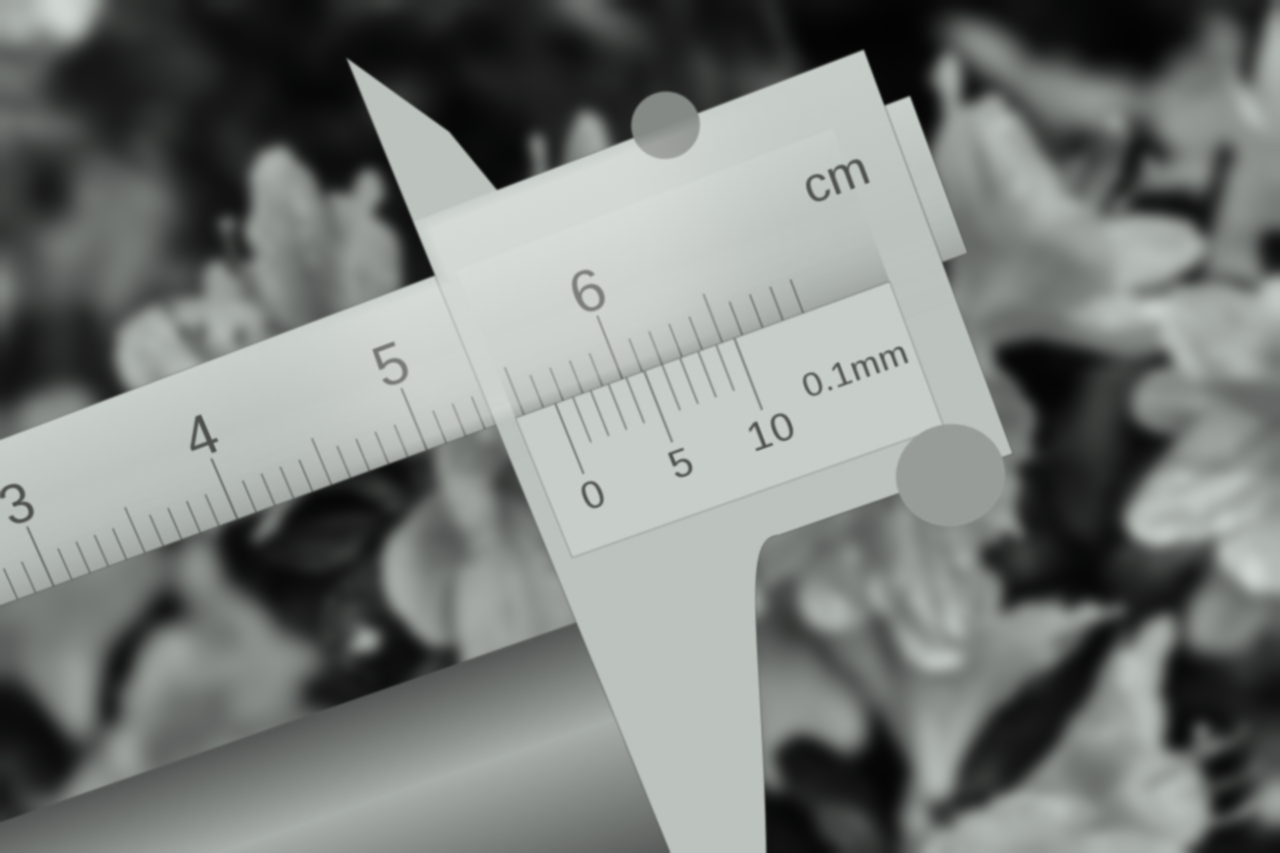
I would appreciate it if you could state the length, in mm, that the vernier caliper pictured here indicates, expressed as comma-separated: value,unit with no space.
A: 56.6,mm
